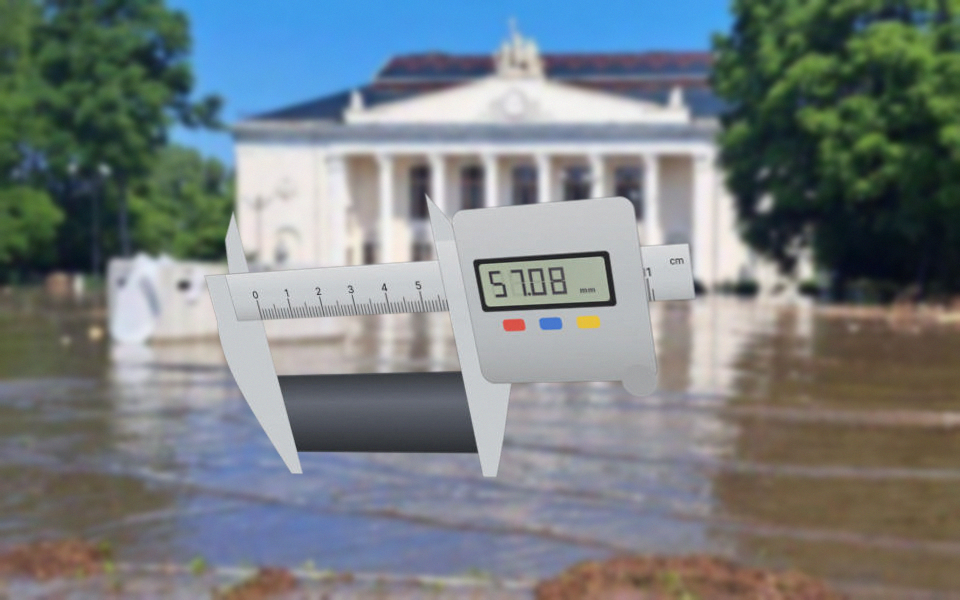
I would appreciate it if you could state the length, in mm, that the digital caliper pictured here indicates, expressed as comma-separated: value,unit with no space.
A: 57.08,mm
